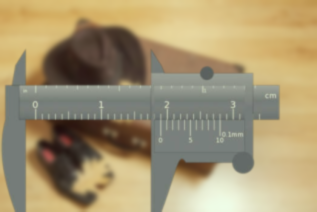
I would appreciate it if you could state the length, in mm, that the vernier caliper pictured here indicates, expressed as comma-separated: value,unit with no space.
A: 19.0,mm
